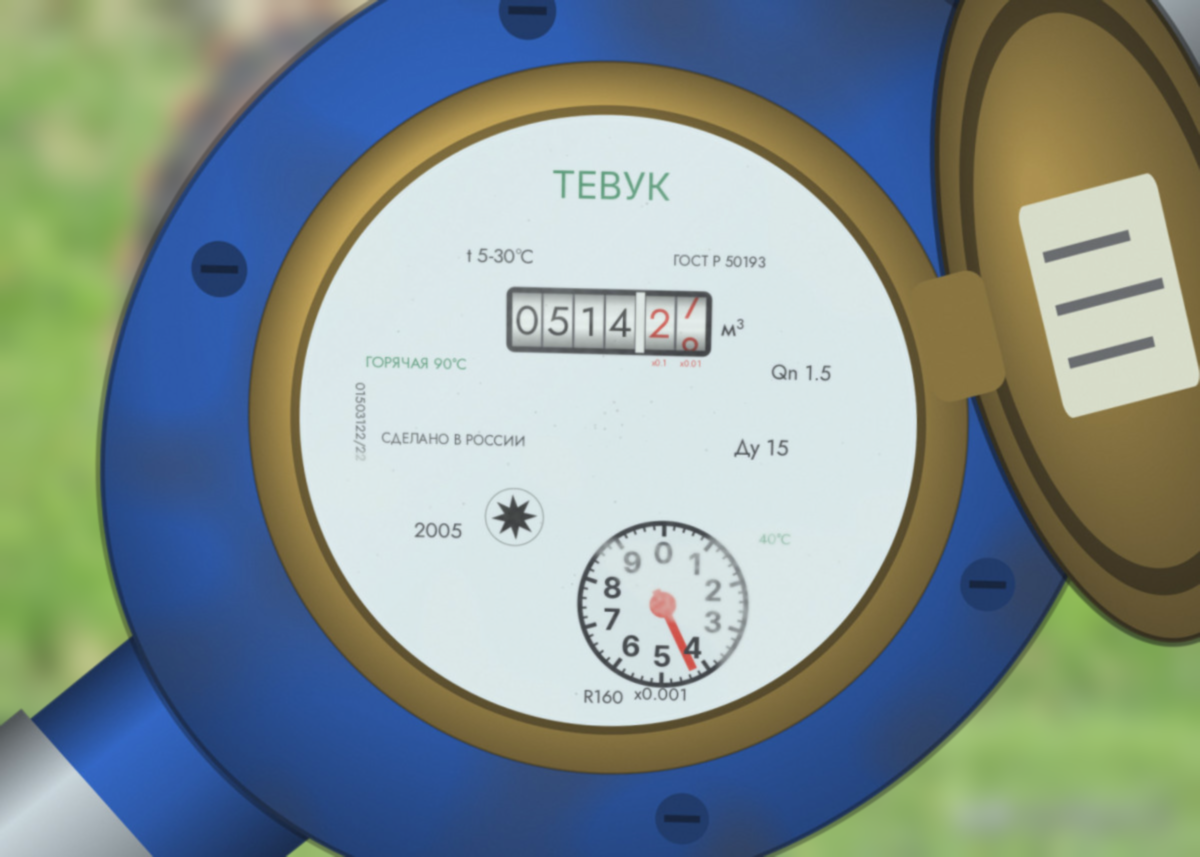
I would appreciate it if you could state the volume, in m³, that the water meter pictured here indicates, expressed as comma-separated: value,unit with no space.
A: 514.274,m³
